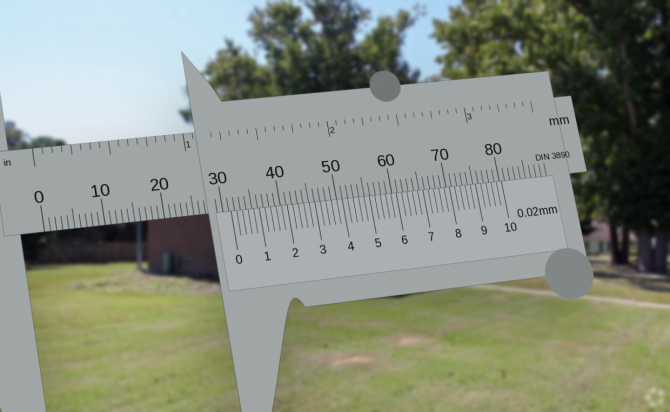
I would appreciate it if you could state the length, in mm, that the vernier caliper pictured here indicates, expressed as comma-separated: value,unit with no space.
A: 31.4,mm
